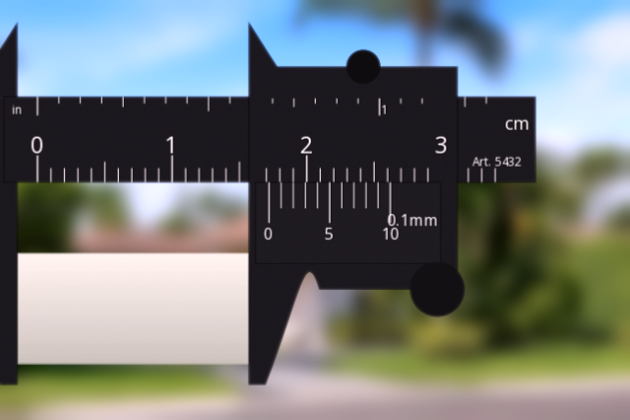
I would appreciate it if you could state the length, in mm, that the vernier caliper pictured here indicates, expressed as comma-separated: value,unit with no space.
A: 17.2,mm
